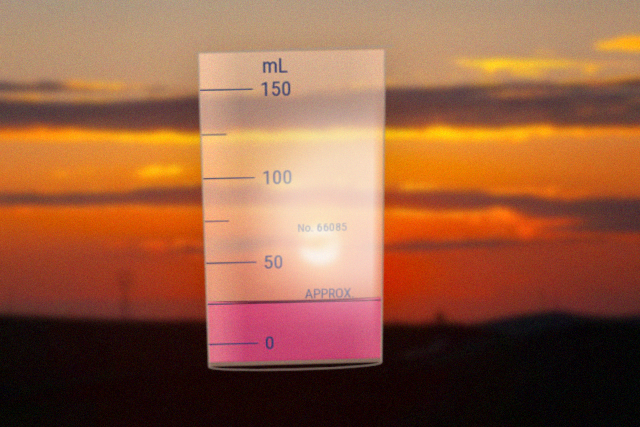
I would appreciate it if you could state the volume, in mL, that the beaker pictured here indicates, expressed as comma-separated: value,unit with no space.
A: 25,mL
